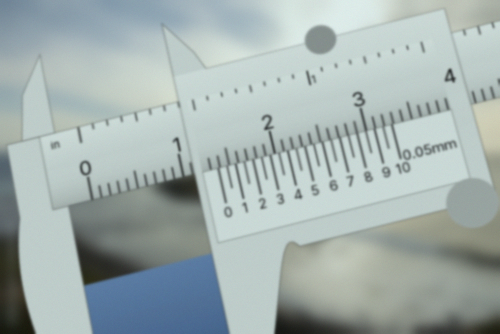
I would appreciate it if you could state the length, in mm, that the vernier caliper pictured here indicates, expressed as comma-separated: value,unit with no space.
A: 13.8,mm
